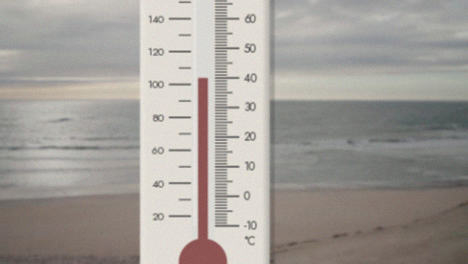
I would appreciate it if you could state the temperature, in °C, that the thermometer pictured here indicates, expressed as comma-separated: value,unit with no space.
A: 40,°C
